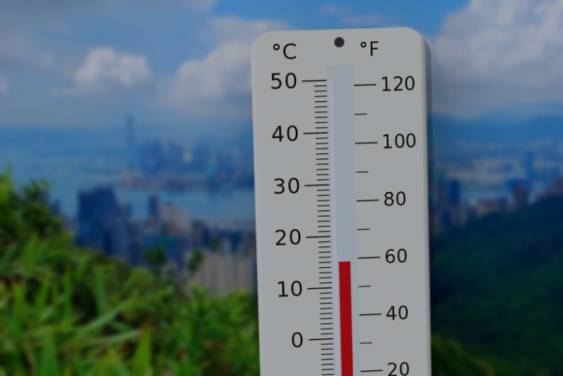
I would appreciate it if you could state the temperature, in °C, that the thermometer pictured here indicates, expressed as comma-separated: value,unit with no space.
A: 15,°C
